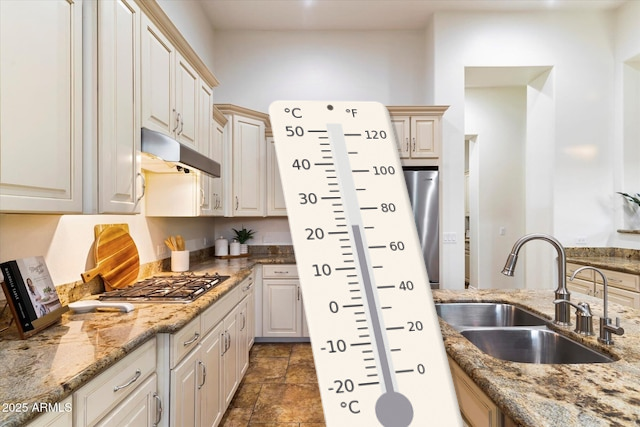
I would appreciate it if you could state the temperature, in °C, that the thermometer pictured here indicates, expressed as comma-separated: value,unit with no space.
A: 22,°C
